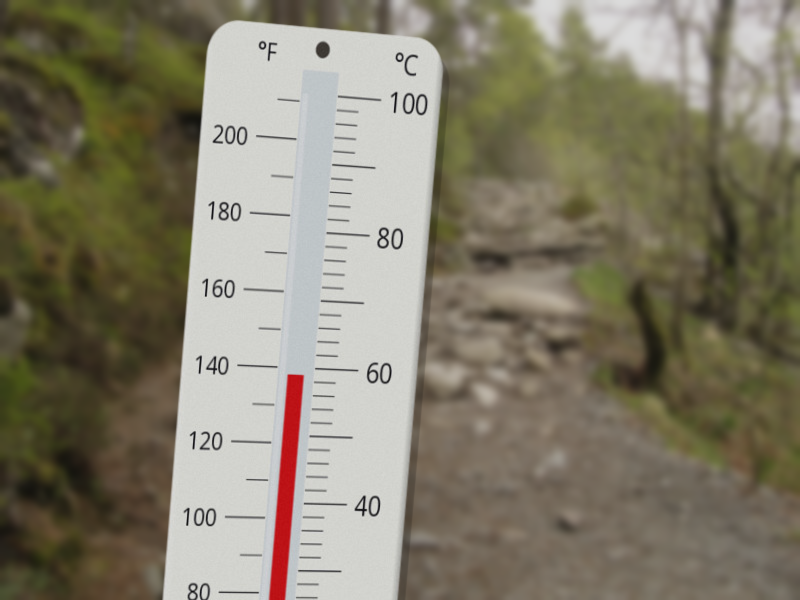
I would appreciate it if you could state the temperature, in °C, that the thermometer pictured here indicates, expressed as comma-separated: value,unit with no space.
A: 59,°C
